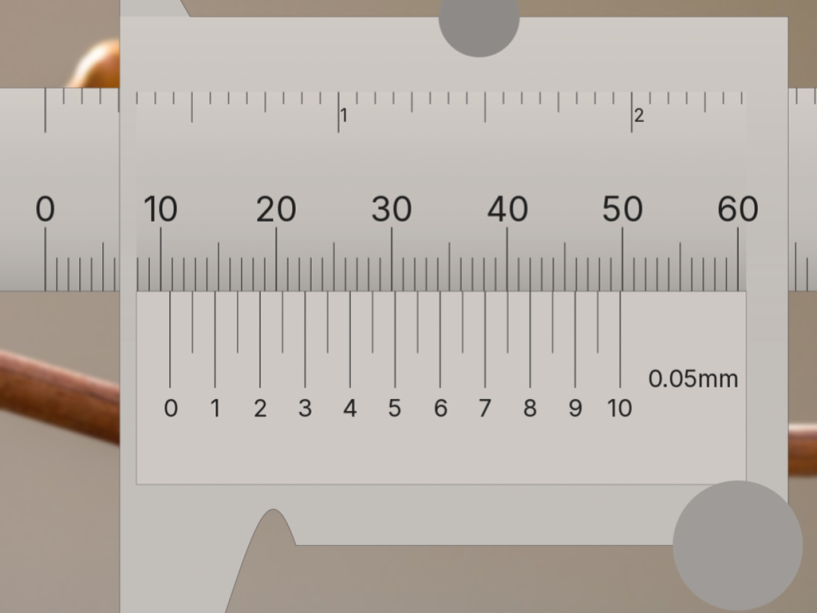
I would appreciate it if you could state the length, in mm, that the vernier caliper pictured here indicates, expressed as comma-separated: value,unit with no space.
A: 10.8,mm
